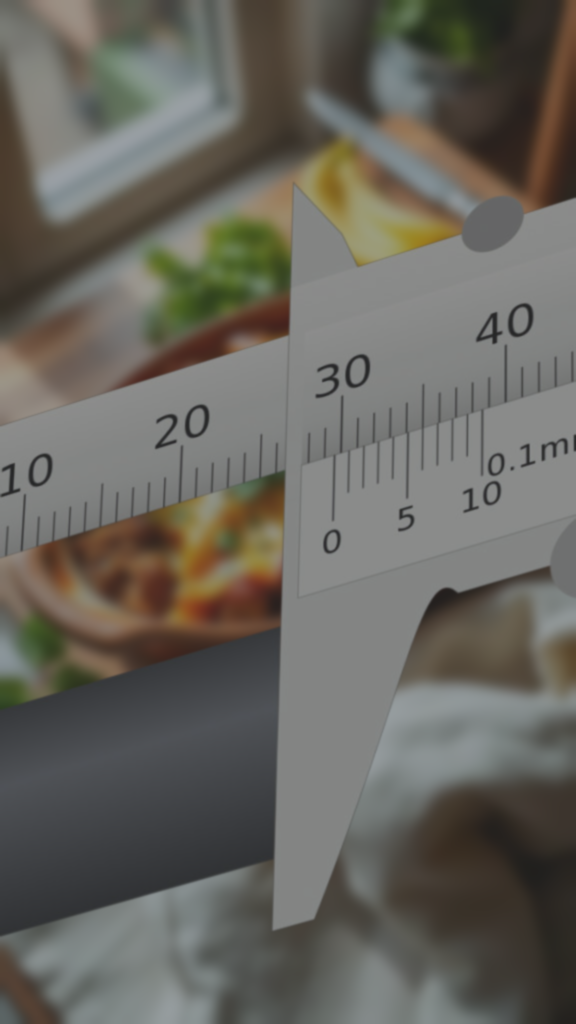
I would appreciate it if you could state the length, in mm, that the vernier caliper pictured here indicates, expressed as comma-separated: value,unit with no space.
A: 29.6,mm
